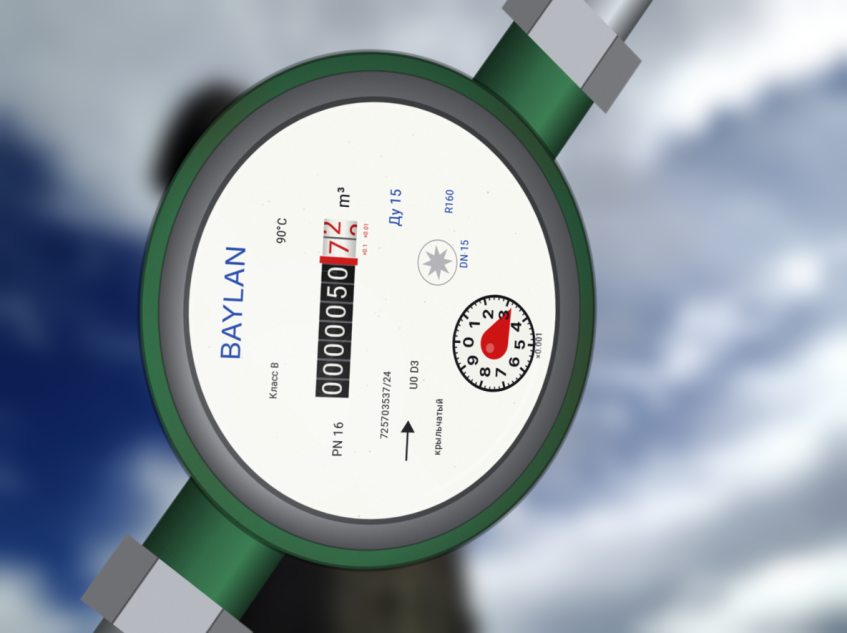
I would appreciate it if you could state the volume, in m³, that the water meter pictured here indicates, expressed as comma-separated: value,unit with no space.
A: 50.723,m³
